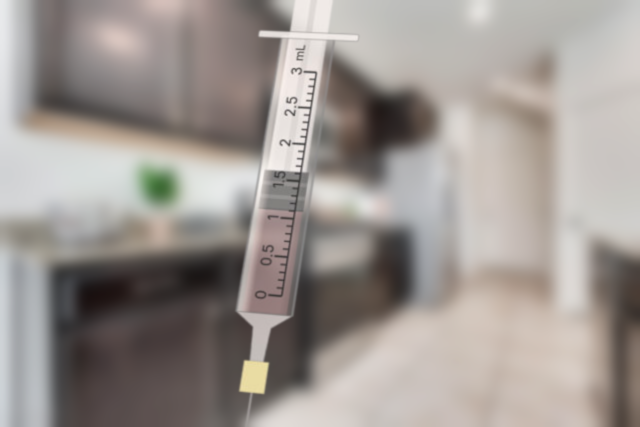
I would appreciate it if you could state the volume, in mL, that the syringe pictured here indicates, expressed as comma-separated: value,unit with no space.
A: 1.1,mL
